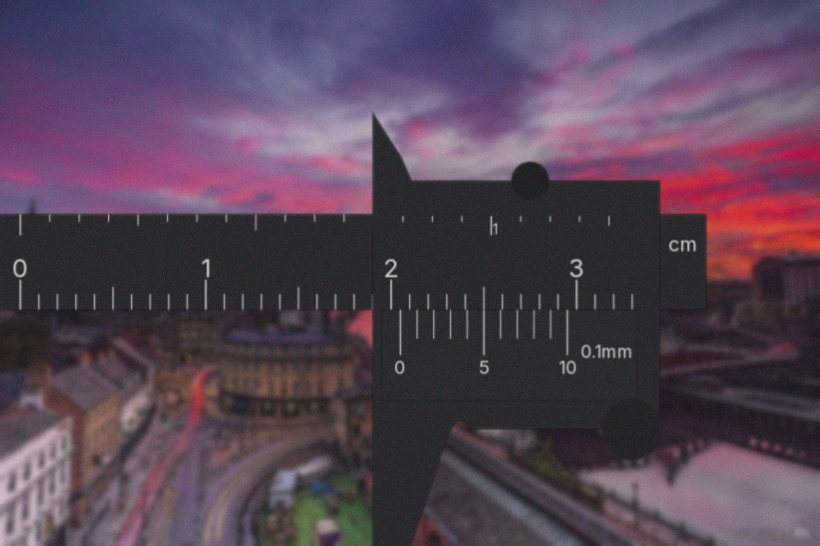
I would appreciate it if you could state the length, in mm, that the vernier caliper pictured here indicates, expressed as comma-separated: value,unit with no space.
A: 20.5,mm
